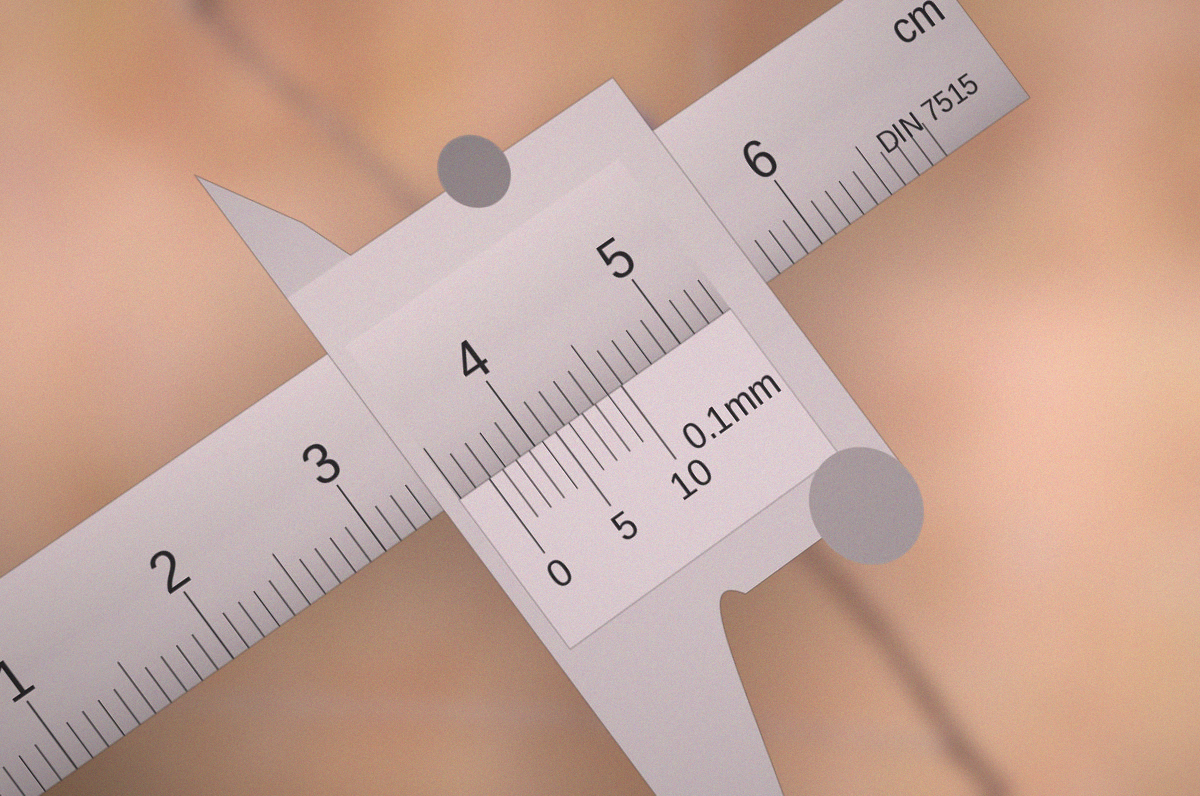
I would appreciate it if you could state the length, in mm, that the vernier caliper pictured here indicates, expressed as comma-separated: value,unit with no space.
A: 36.9,mm
